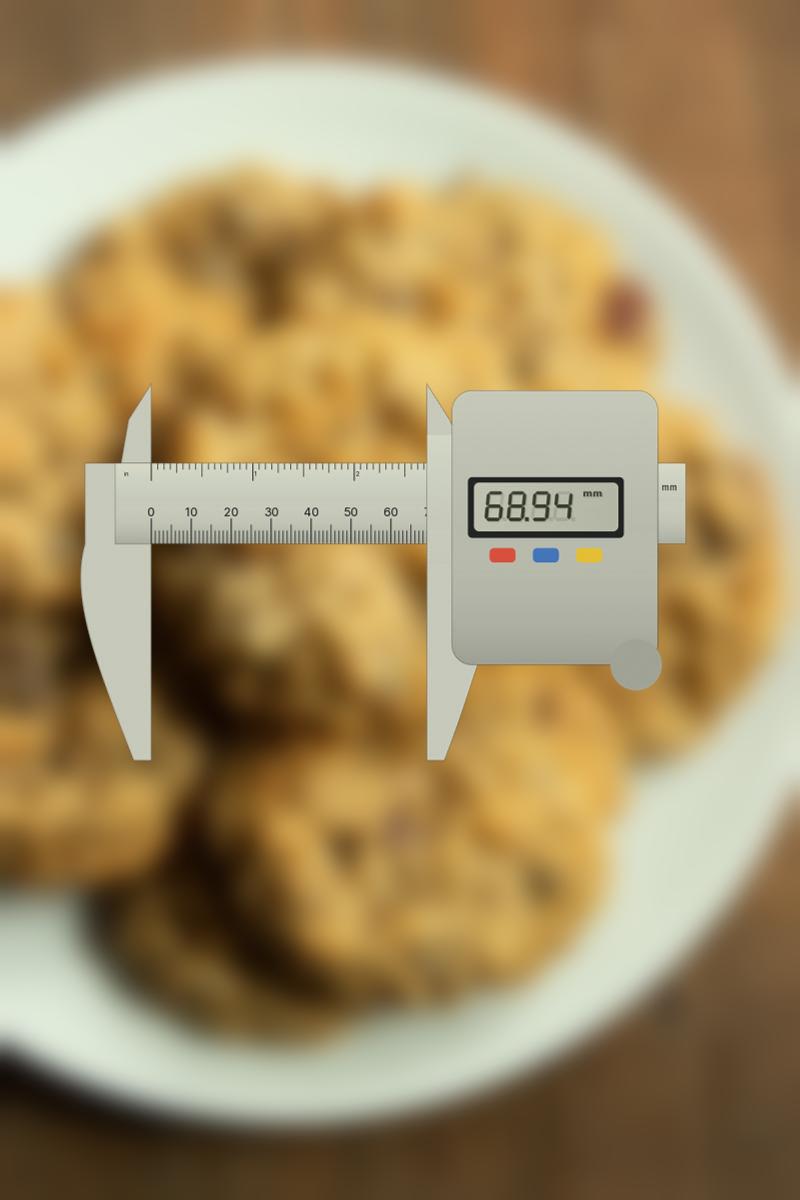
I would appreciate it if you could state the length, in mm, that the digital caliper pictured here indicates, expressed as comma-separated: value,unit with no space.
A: 68.94,mm
